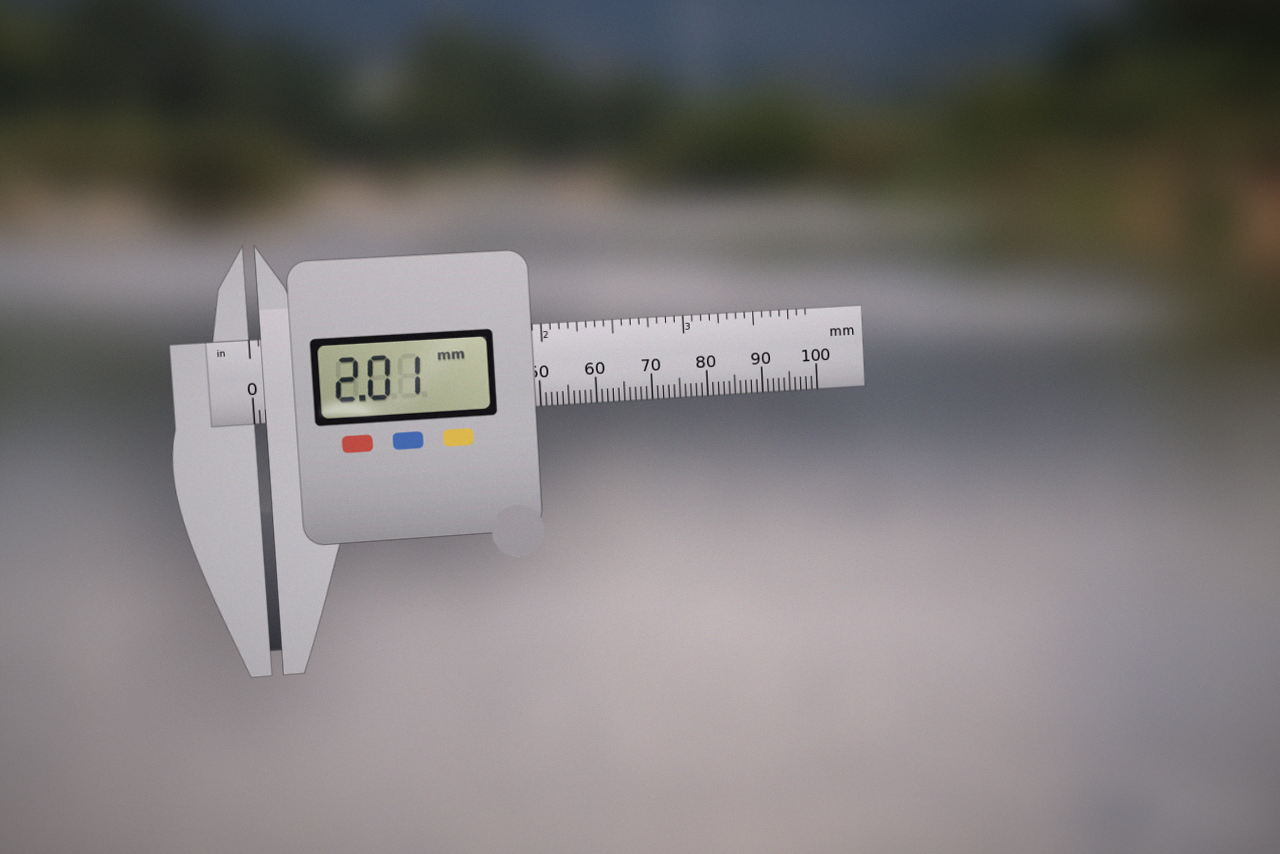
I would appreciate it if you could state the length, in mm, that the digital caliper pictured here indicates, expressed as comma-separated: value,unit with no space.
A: 2.01,mm
